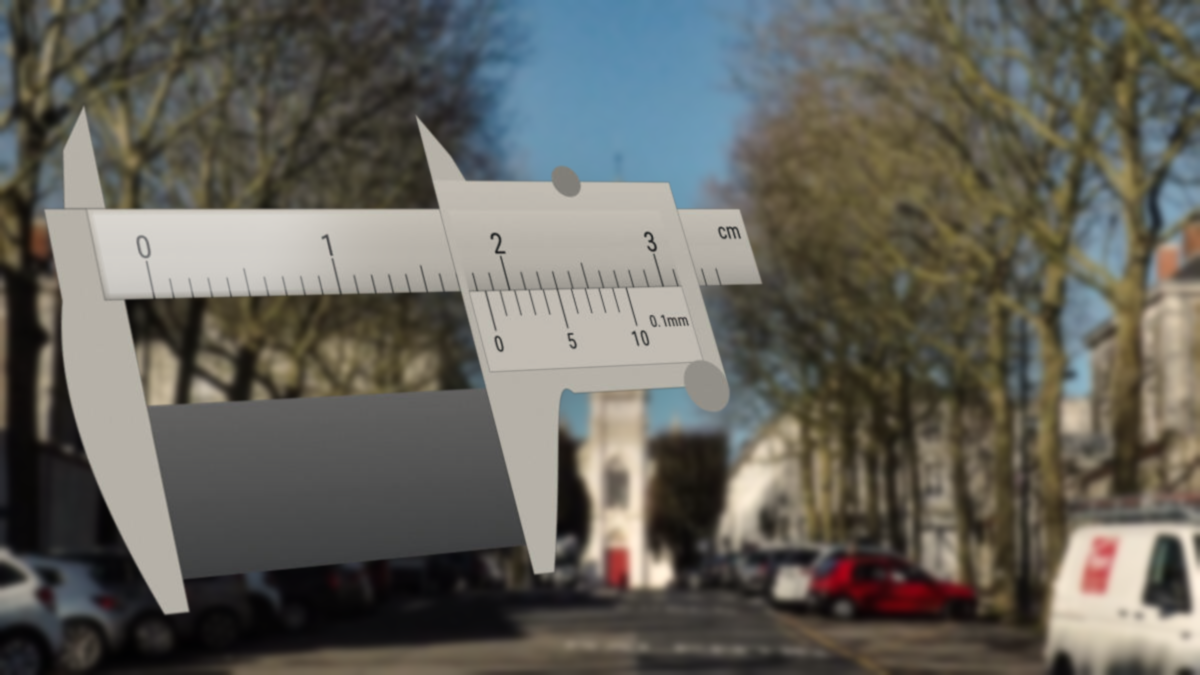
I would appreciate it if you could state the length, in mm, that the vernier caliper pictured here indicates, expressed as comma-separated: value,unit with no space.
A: 18.5,mm
